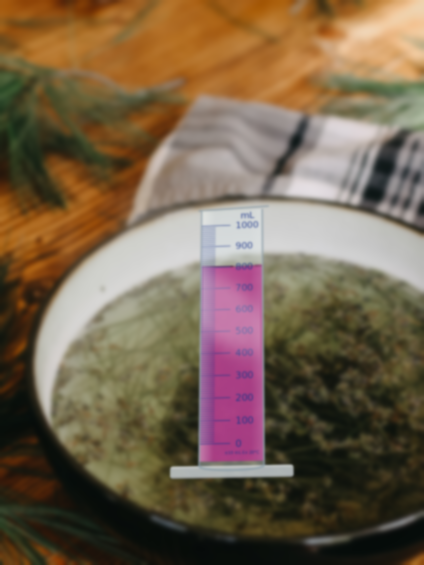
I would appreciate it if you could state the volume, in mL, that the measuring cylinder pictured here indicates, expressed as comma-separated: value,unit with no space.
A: 800,mL
